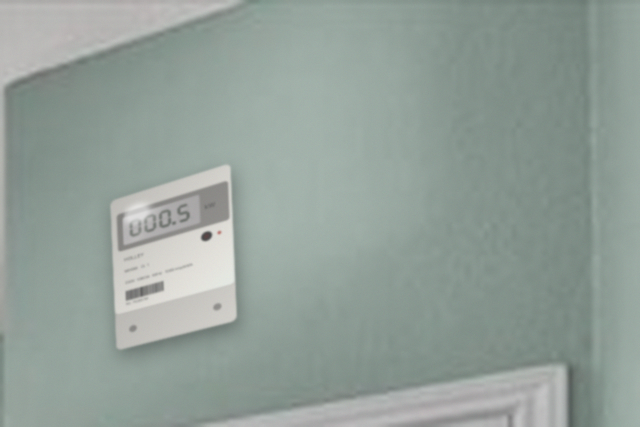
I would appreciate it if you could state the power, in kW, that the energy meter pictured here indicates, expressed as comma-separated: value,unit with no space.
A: 0.5,kW
